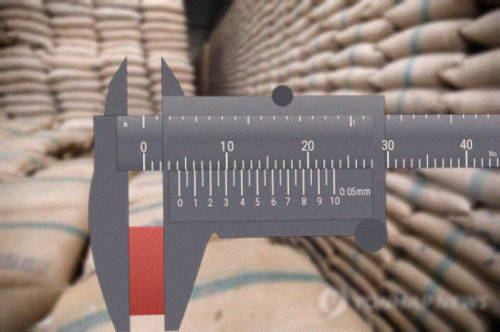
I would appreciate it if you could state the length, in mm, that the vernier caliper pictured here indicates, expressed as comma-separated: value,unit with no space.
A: 4.2,mm
